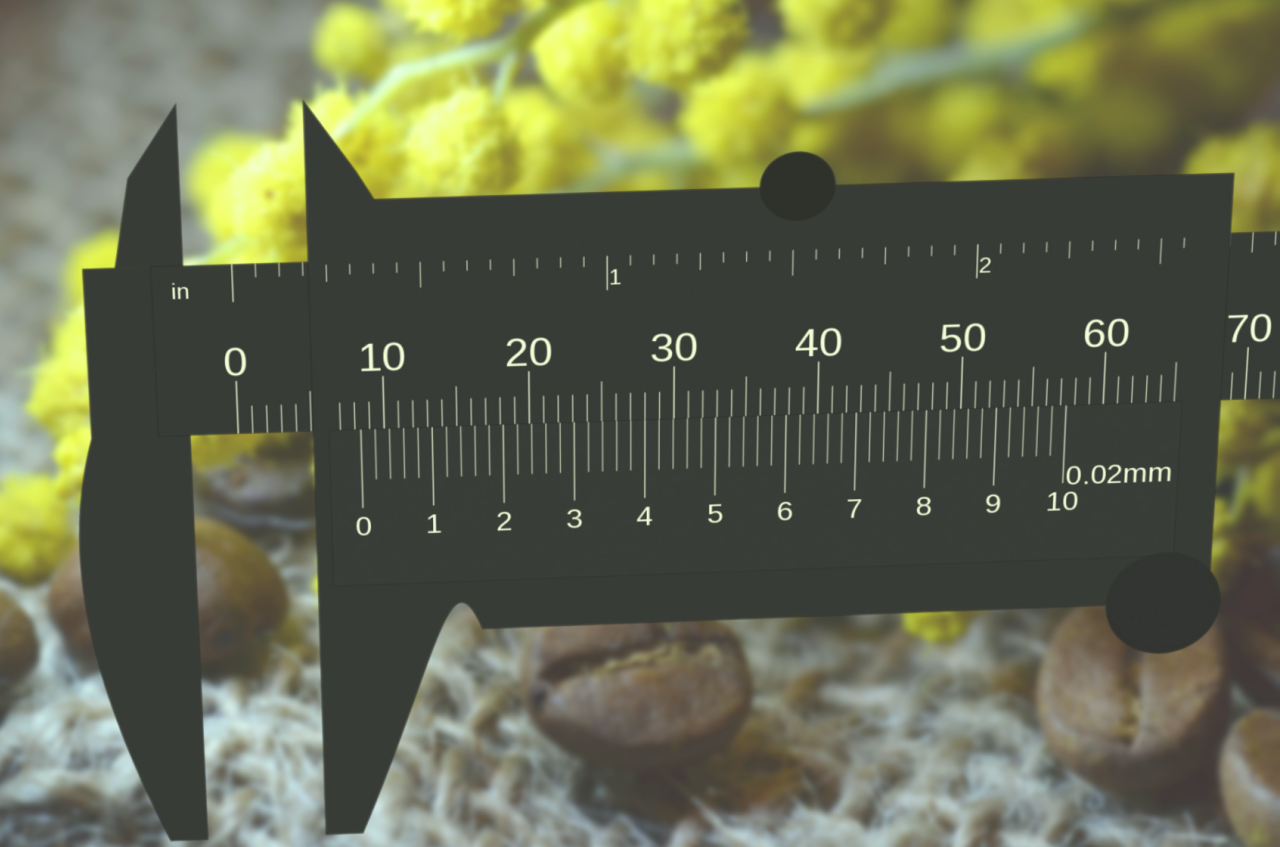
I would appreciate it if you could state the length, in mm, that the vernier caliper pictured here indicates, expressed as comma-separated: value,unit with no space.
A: 8.4,mm
